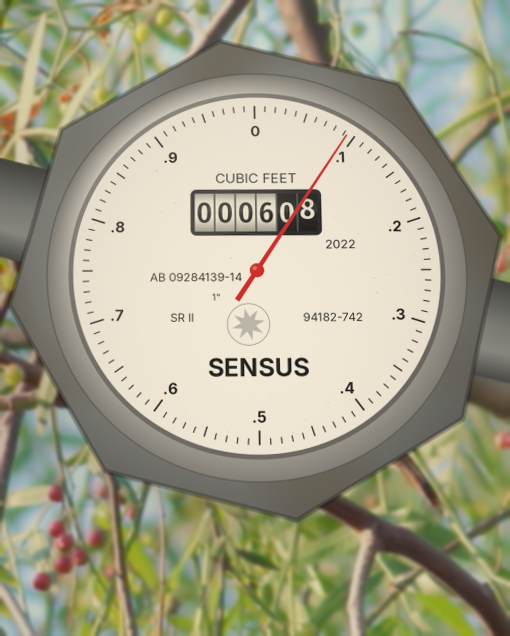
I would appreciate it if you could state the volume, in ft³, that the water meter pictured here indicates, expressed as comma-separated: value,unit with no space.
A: 608.09,ft³
